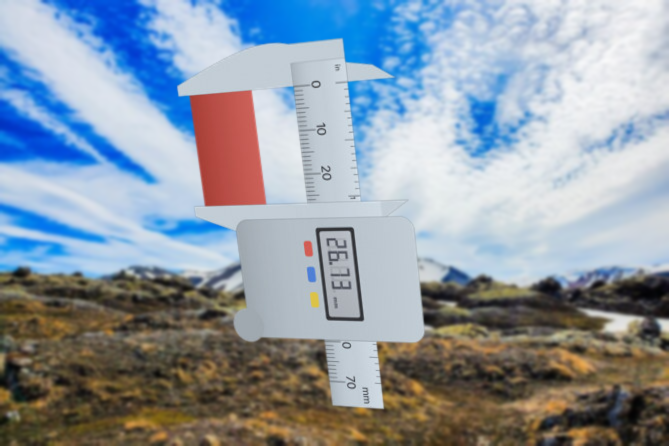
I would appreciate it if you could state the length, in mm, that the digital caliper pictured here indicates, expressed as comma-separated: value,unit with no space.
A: 26.73,mm
